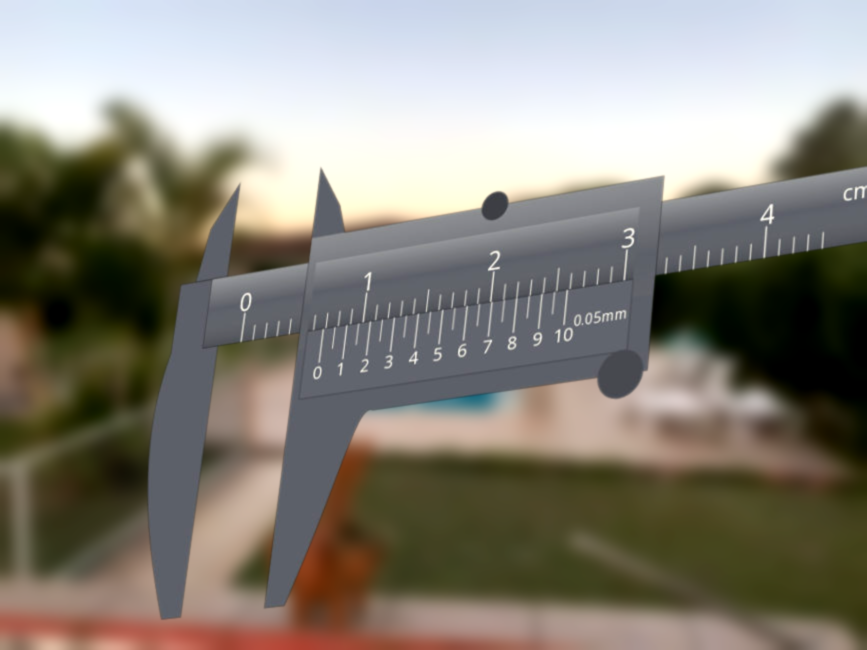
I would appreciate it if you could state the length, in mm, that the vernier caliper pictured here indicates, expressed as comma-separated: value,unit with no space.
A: 6.8,mm
